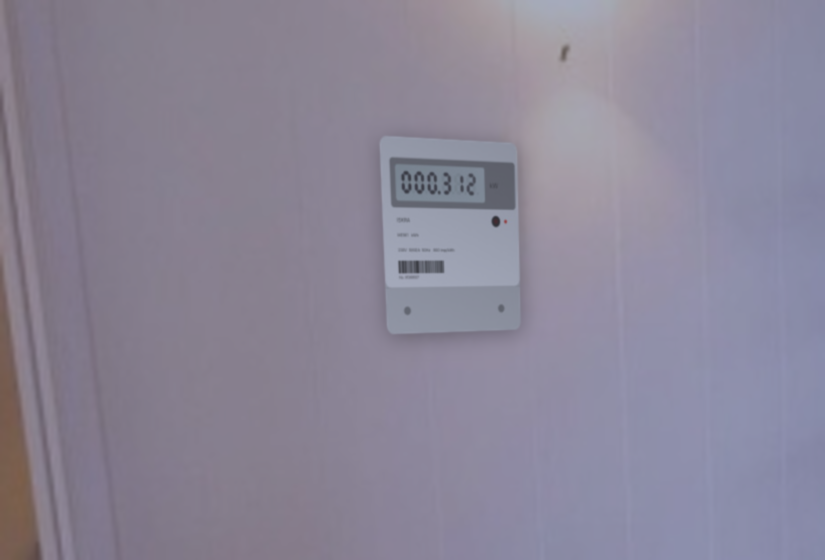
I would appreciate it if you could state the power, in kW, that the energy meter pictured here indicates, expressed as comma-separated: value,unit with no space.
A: 0.312,kW
